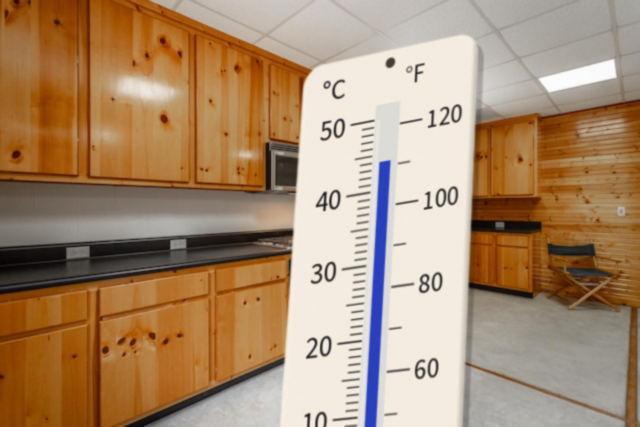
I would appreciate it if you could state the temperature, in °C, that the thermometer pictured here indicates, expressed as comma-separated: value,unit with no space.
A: 44,°C
